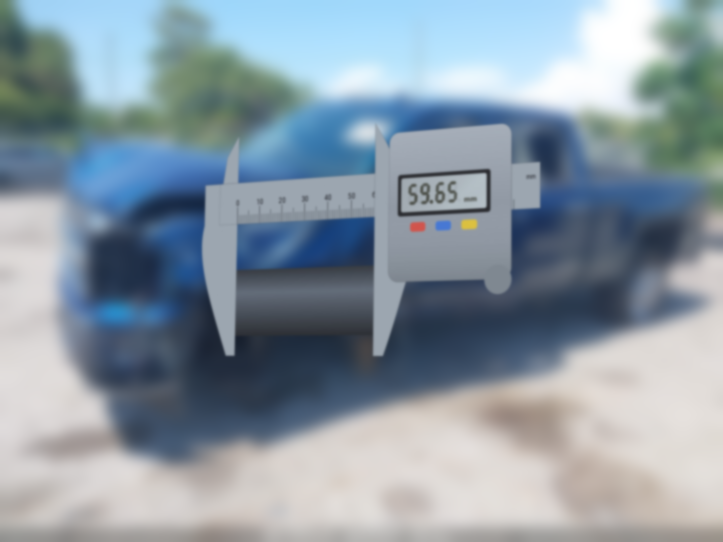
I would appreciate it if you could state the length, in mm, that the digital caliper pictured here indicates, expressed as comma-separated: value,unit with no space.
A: 59.65,mm
